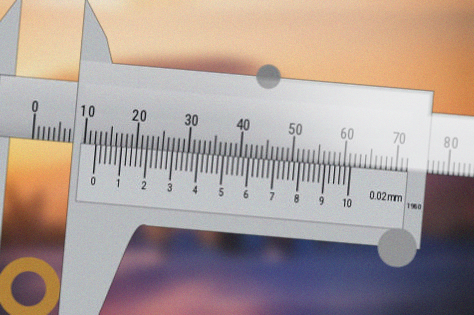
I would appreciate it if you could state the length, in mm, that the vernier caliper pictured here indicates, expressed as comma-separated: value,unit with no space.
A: 12.2,mm
